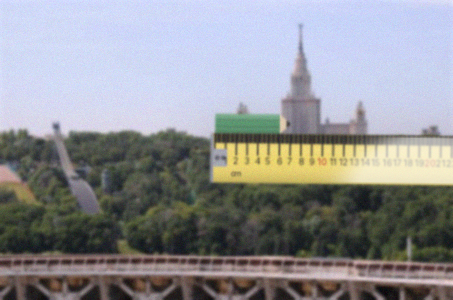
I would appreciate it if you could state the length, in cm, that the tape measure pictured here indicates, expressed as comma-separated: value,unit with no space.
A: 7,cm
